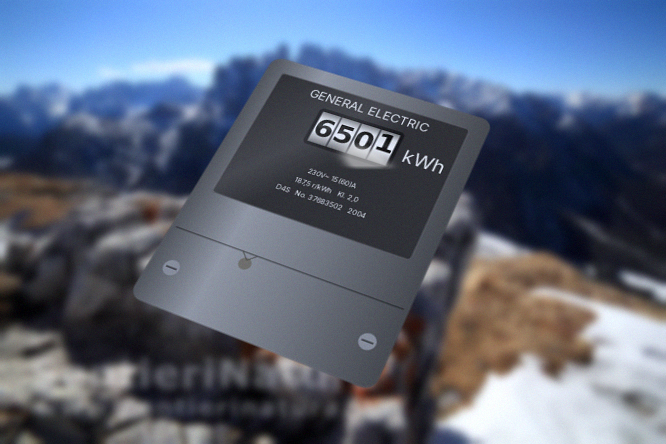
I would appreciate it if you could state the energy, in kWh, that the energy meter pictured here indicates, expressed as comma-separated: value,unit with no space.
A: 6501,kWh
